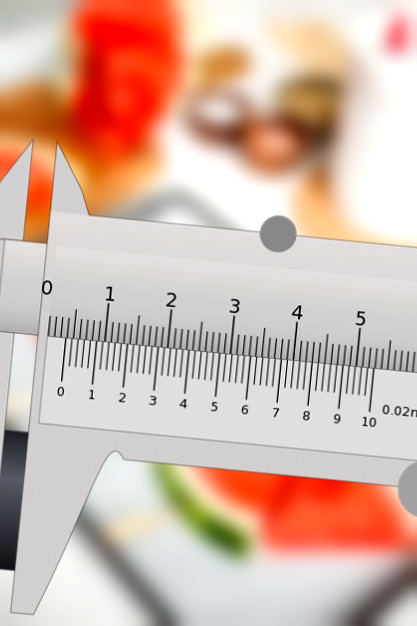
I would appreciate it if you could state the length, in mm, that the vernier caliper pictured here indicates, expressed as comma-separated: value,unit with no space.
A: 3.8,mm
